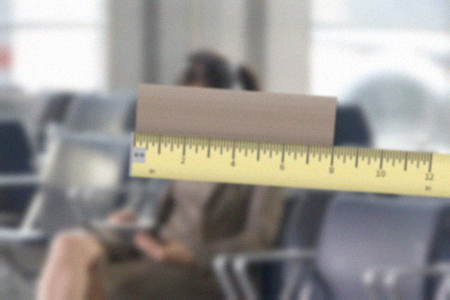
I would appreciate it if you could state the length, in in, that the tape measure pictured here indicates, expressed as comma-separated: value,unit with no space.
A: 8,in
